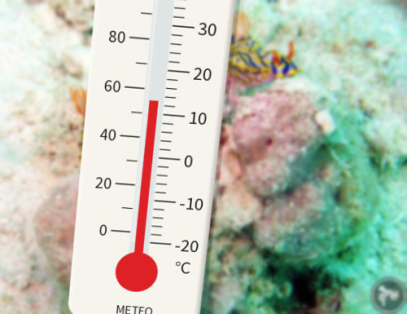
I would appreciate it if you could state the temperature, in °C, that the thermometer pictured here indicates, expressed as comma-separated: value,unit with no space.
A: 13,°C
